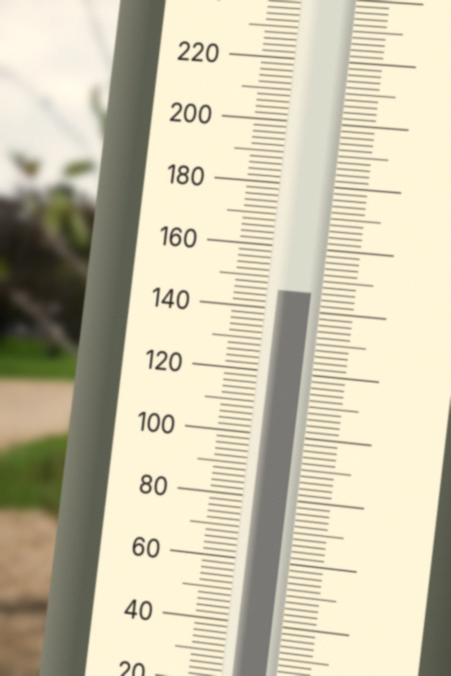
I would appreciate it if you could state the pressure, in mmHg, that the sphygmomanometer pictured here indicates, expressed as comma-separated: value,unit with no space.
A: 146,mmHg
